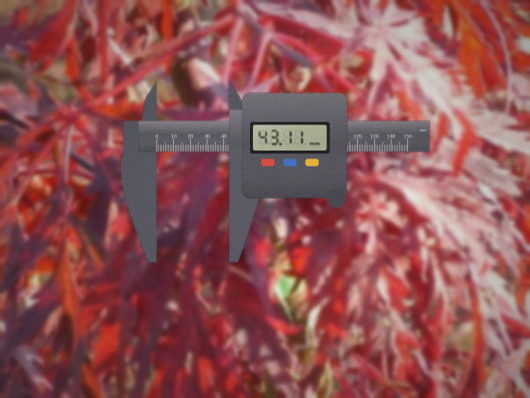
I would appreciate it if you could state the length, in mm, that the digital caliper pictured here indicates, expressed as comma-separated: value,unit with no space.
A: 43.11,mm
